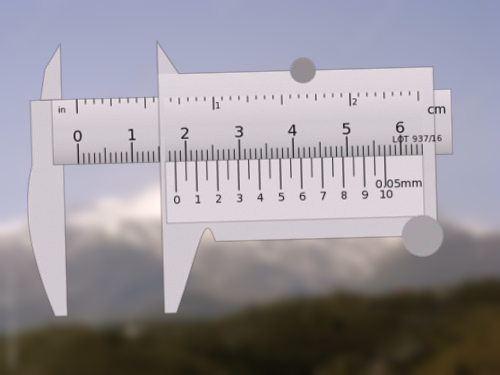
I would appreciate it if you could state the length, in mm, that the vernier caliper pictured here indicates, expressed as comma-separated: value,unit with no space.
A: 18.0,mm
